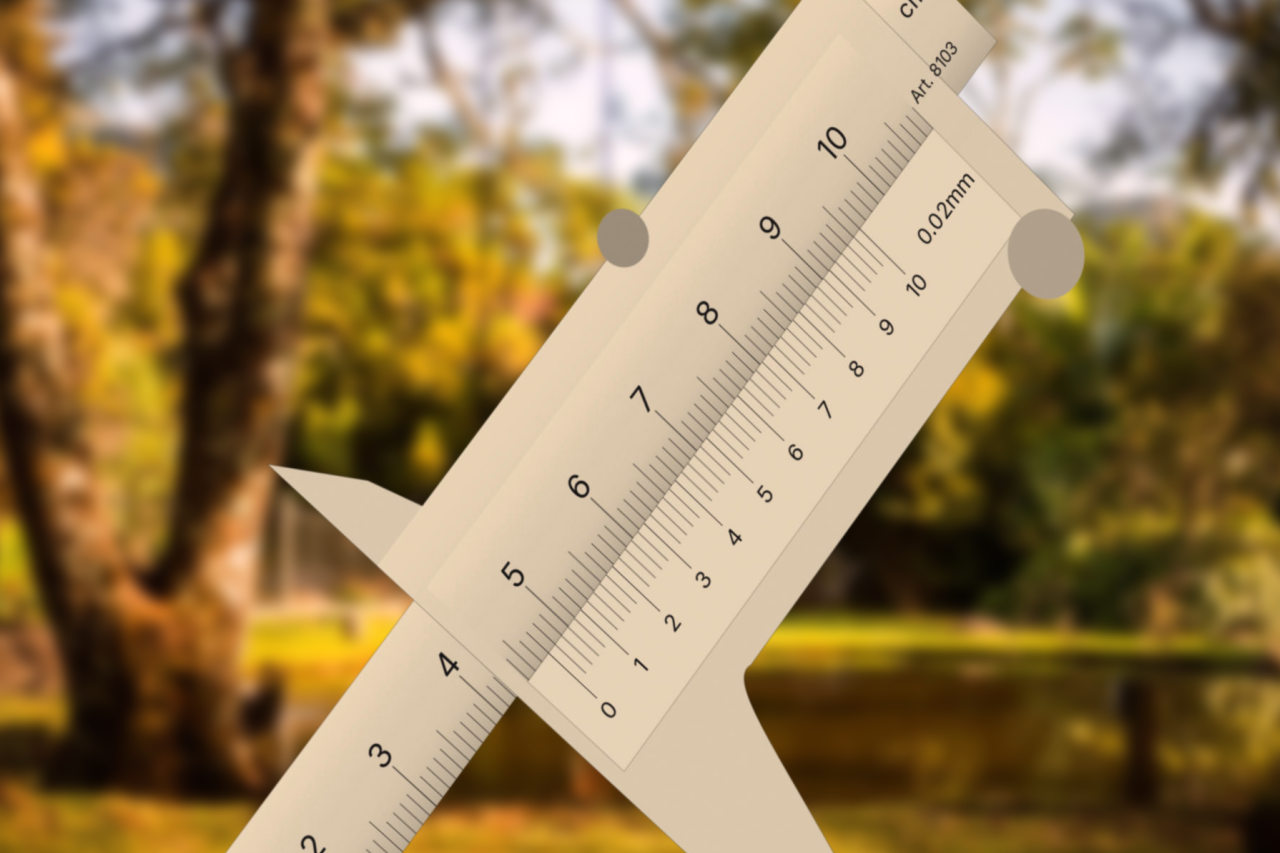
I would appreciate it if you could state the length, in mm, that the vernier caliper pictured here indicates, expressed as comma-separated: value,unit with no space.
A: 47.0,mm
